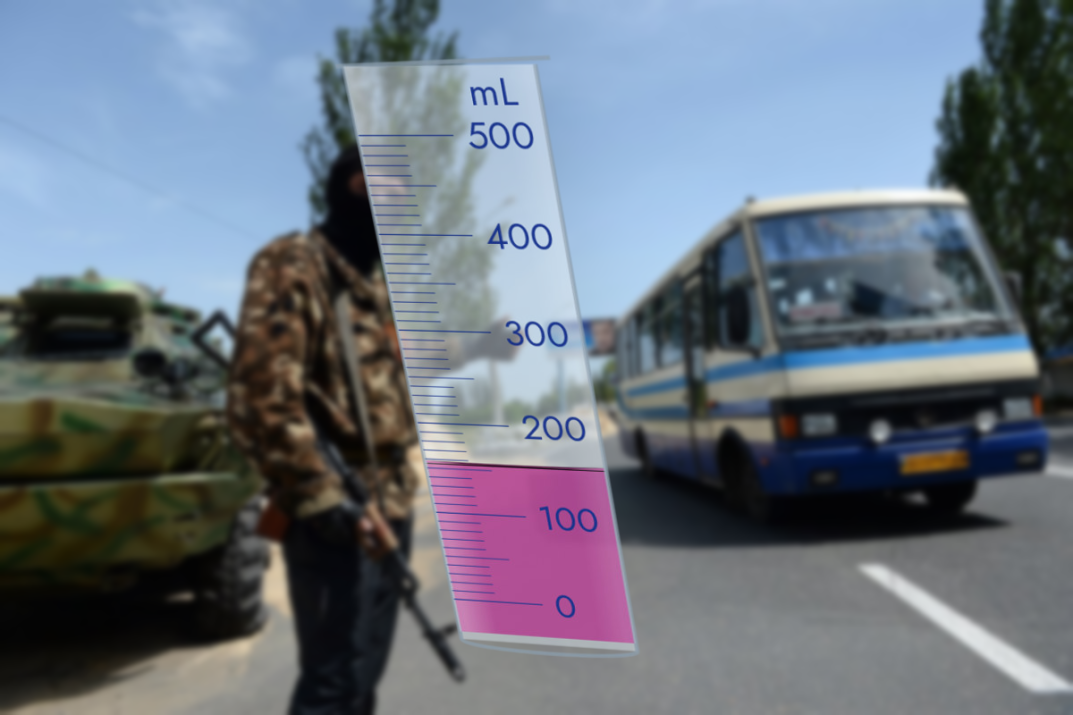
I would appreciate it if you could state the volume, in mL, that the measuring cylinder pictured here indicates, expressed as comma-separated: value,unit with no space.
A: 155,mL
